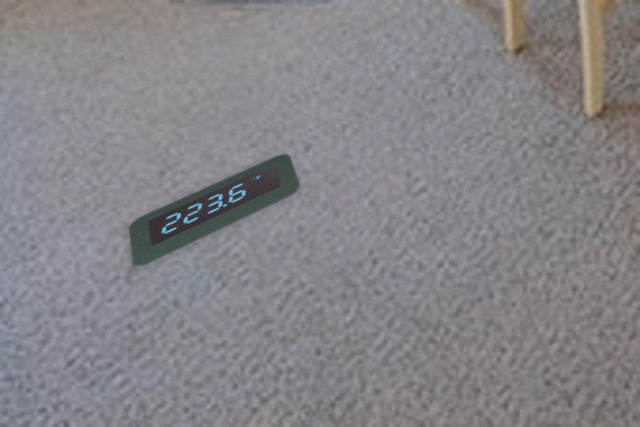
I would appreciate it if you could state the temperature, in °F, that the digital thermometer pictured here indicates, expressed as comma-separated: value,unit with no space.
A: 223.6,°F
